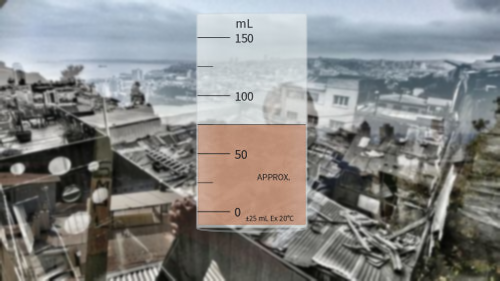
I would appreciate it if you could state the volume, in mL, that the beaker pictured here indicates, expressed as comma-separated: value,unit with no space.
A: 75,mL
